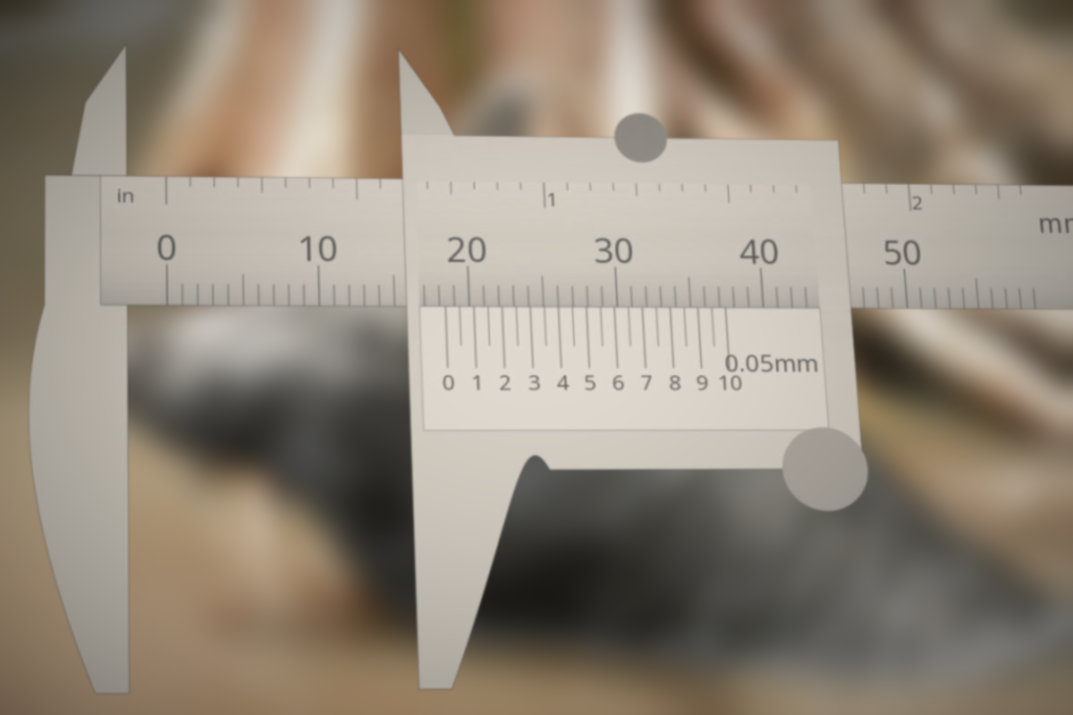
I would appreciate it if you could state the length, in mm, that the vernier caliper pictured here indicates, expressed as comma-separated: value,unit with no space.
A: 18.4,mm
